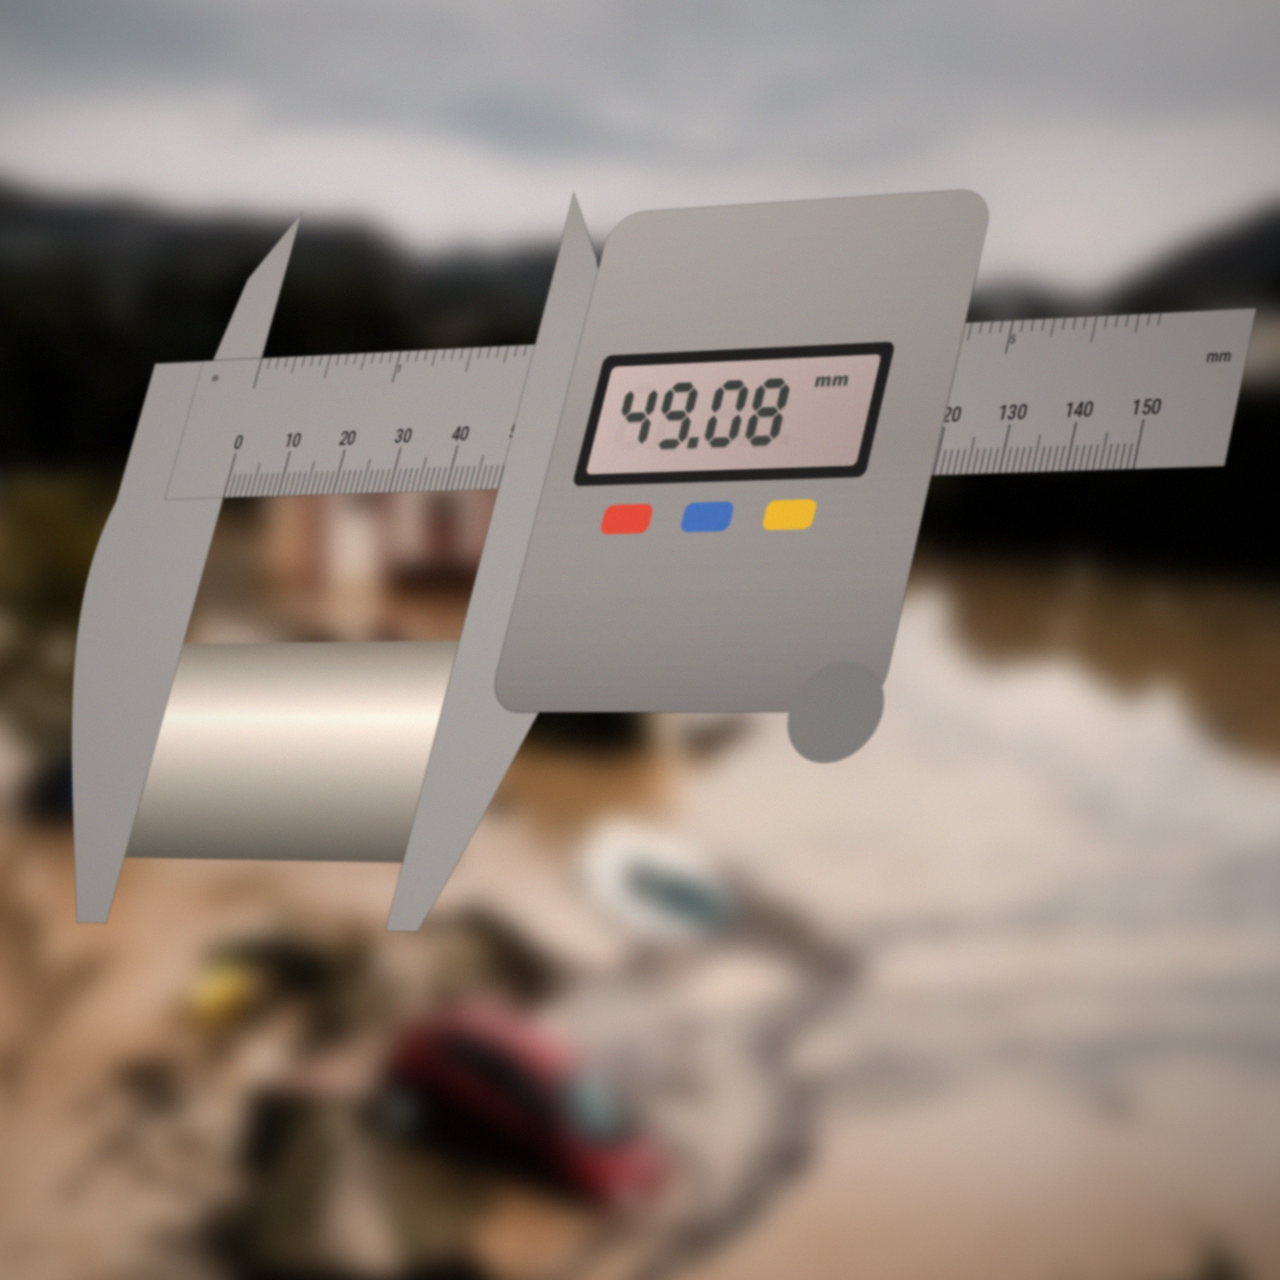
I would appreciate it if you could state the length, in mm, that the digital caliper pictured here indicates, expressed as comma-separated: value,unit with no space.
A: 49.08,mm
